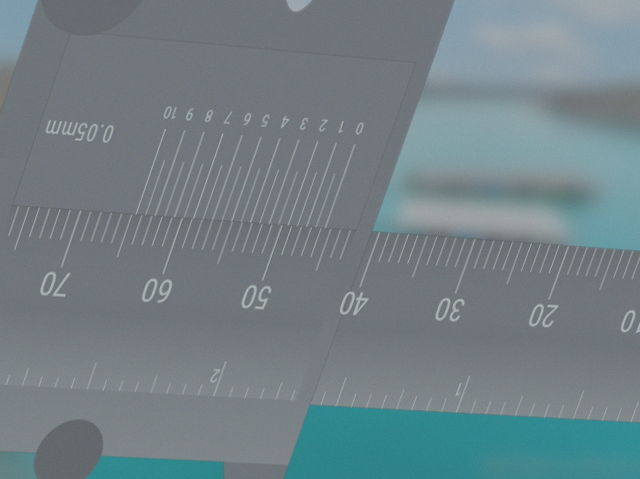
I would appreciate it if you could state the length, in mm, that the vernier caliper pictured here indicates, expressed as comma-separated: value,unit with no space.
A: 45.6,mm
